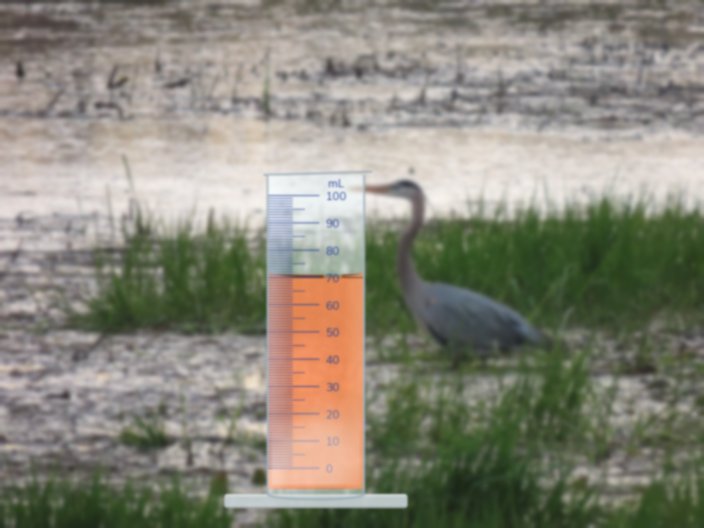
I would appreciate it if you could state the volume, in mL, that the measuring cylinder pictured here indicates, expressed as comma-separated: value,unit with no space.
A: 70,mL
